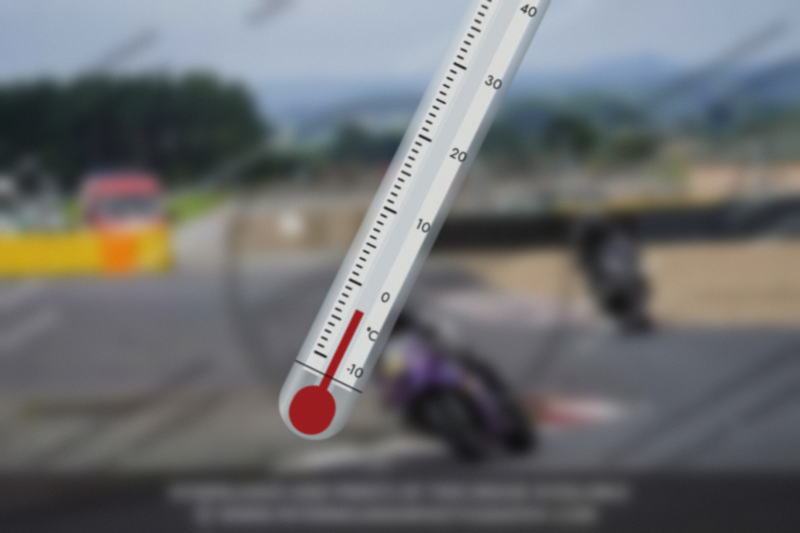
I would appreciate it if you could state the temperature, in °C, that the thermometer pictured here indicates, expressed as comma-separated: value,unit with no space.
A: -3,°C
